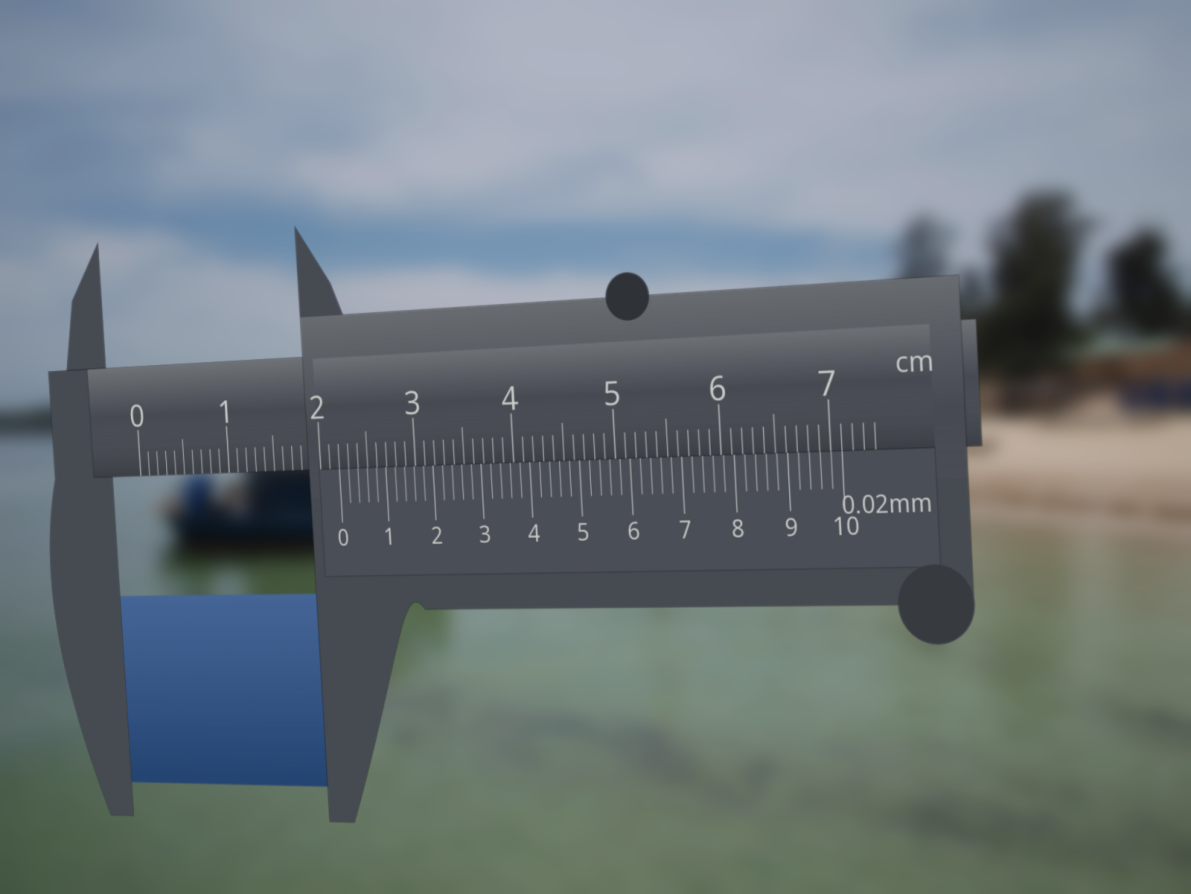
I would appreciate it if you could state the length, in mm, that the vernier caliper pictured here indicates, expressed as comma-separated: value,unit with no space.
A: 22.0,mm
